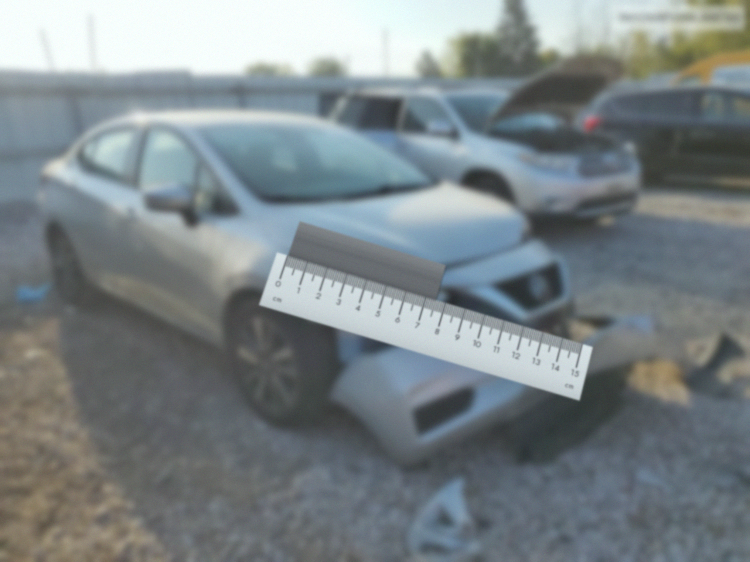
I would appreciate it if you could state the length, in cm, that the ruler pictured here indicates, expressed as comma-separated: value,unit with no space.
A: 7.5,cm
